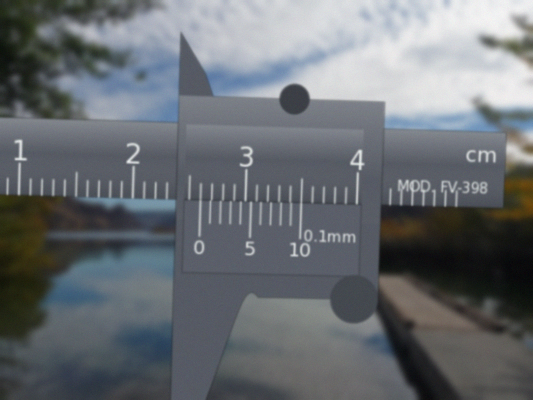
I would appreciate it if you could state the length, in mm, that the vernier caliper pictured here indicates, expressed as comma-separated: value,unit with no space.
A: 26.0,mm
